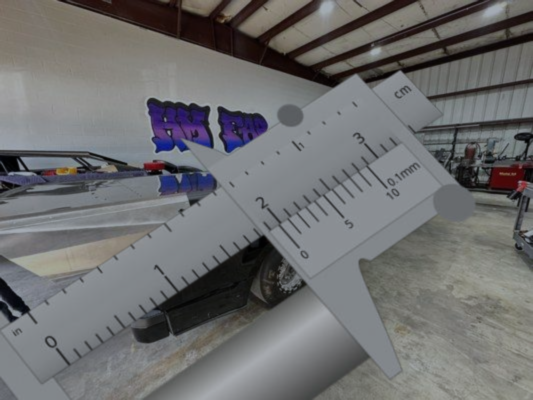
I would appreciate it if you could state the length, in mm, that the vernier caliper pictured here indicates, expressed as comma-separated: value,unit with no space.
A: 19.8,mm
